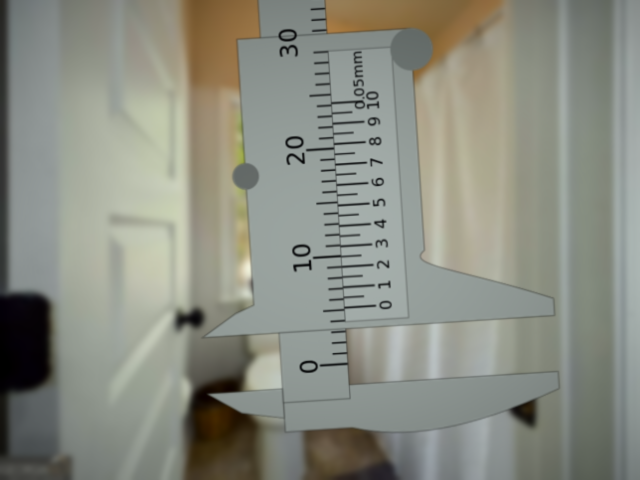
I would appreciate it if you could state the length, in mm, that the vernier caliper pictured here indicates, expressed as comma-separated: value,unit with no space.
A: 5.2,mm
